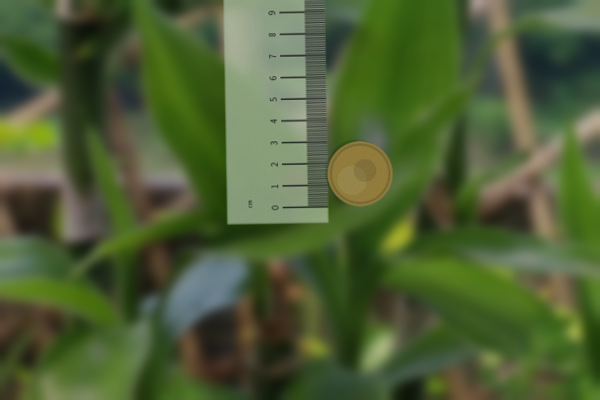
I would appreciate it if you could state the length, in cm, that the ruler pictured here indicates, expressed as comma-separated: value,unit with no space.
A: 3,cm
